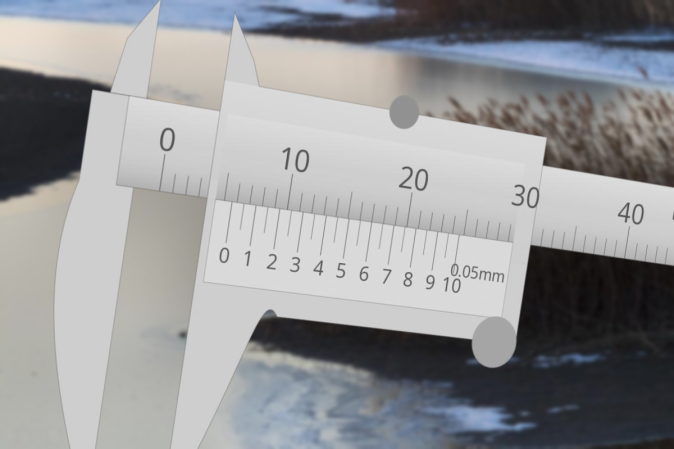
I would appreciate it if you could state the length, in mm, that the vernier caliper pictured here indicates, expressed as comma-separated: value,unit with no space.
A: 5.6,mm
